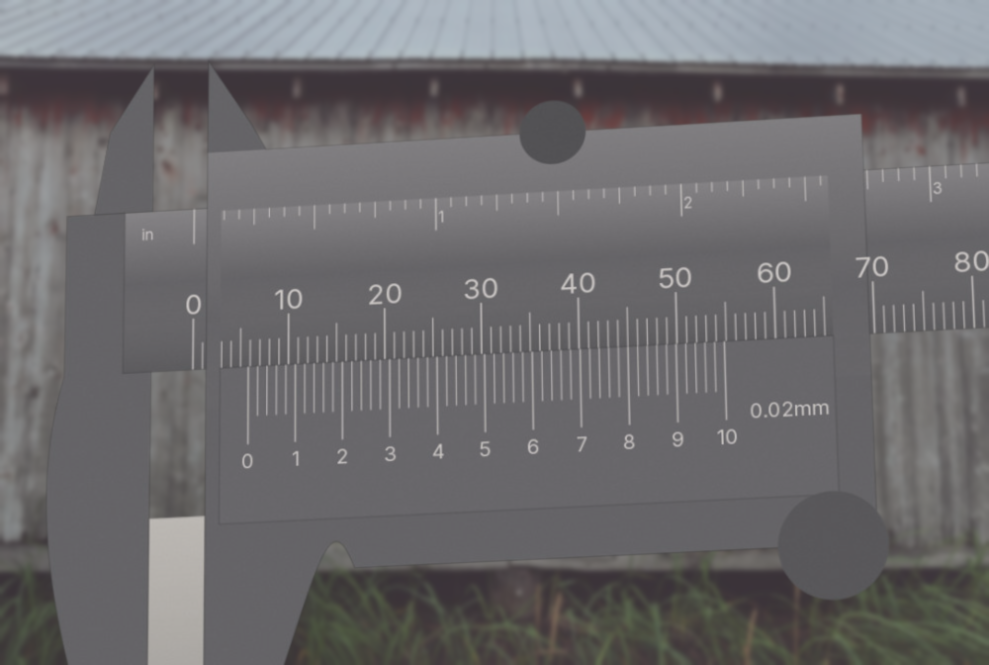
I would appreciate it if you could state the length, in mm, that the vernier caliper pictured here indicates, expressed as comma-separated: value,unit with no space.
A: 5.8,mm
